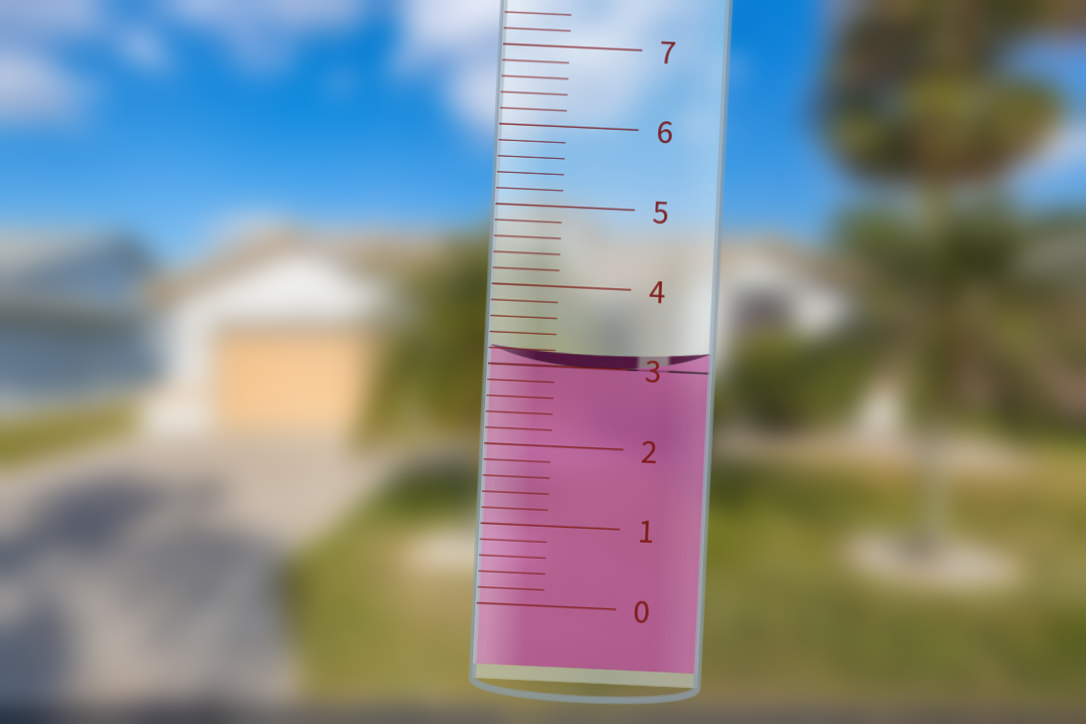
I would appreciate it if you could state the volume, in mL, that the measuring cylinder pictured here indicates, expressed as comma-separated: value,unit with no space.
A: 3,mL
